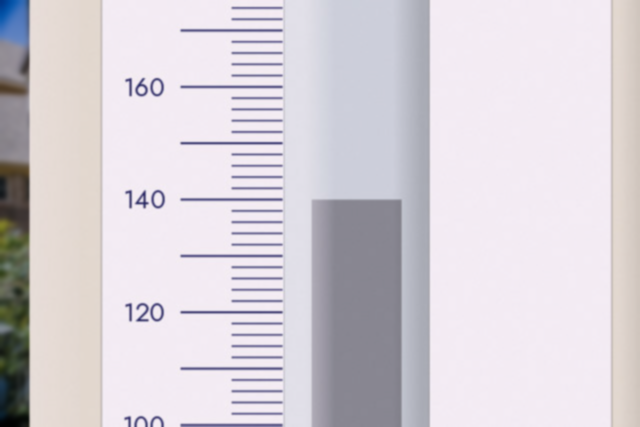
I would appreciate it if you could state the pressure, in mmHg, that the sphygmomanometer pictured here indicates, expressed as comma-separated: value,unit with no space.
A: 140,mmHg
